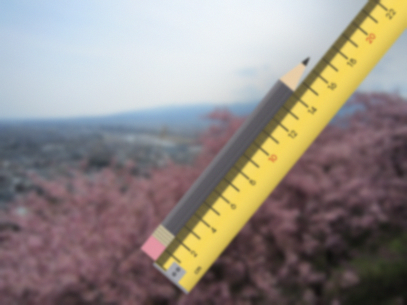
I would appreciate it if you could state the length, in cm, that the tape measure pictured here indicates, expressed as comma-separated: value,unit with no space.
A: 16.5,cm
